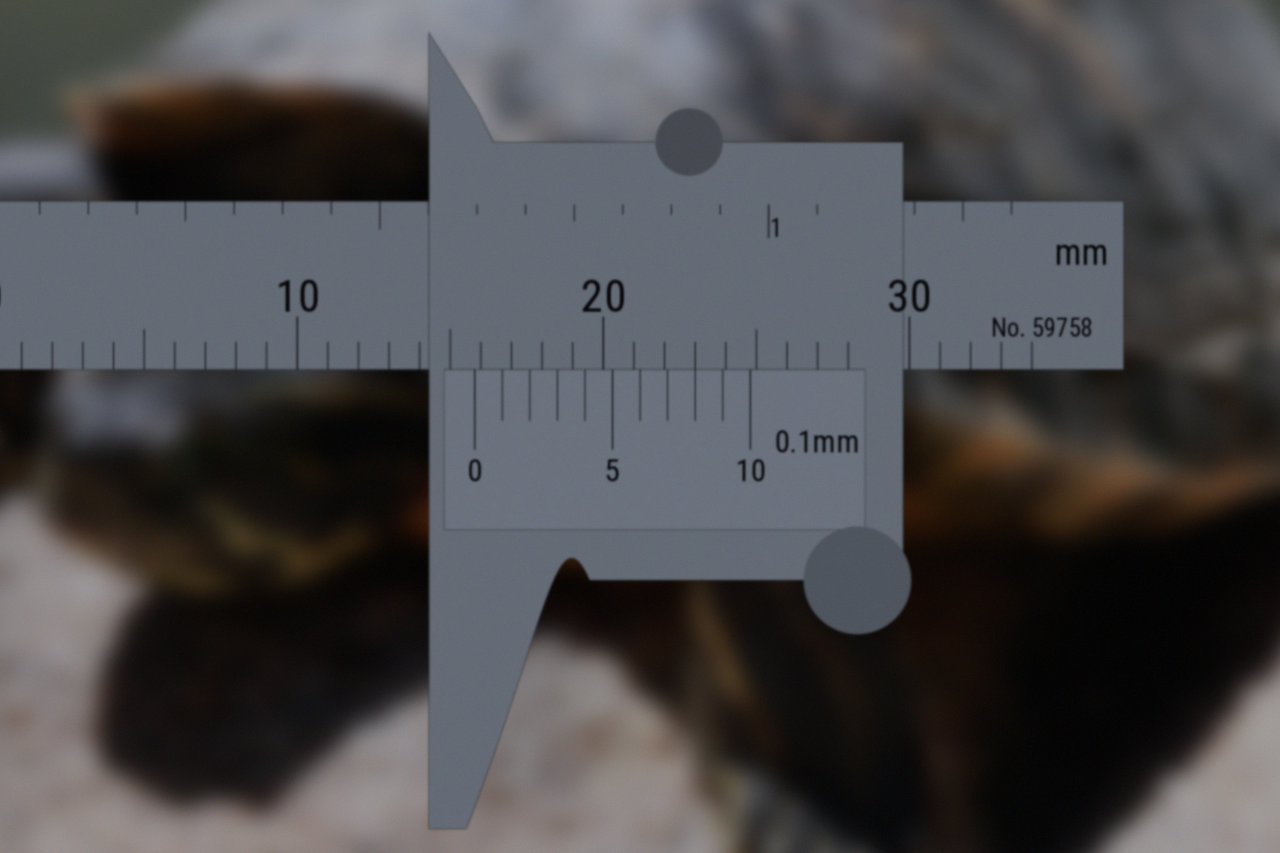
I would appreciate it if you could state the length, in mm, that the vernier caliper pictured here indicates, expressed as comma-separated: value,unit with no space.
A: 15.8,mm
